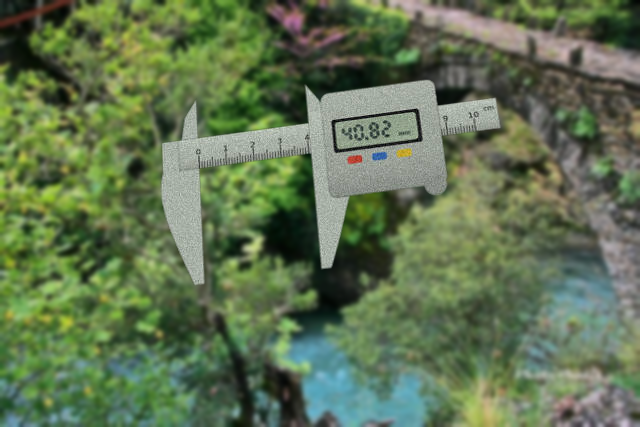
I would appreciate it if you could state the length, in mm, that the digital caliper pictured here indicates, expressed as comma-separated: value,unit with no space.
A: 40.82,mm
